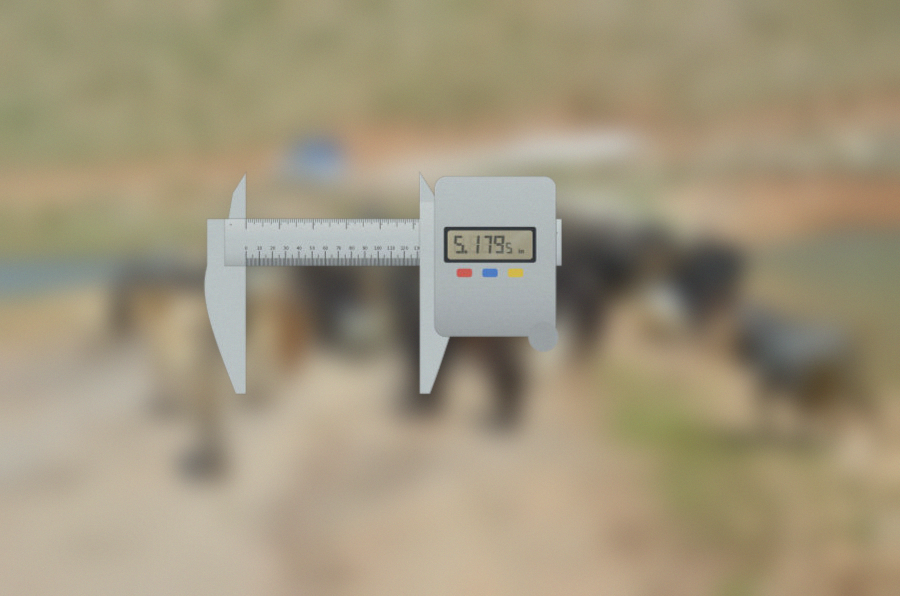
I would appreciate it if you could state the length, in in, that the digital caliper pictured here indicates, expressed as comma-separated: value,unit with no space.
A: 5.1795,in
